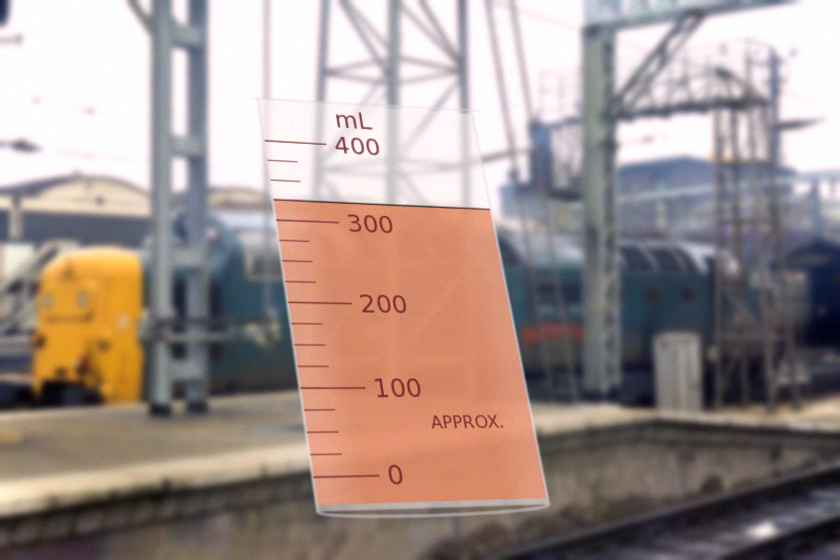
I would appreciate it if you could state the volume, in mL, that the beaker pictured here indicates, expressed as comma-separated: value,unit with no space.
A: 325,mL
